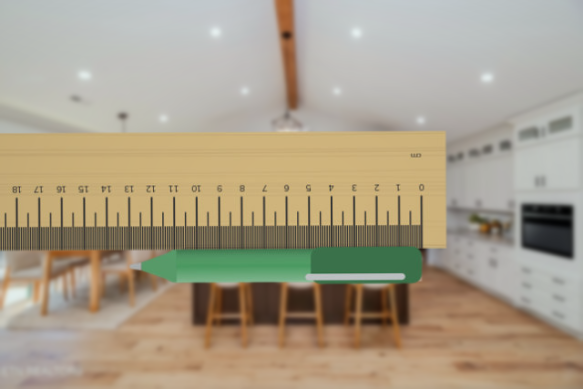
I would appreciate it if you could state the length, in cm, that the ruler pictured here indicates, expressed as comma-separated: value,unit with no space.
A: 13,cm
